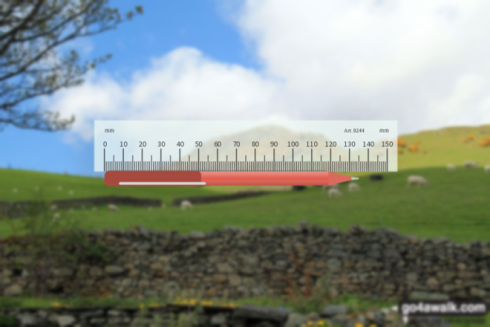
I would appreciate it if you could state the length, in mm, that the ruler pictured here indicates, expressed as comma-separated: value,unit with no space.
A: 135,mm
